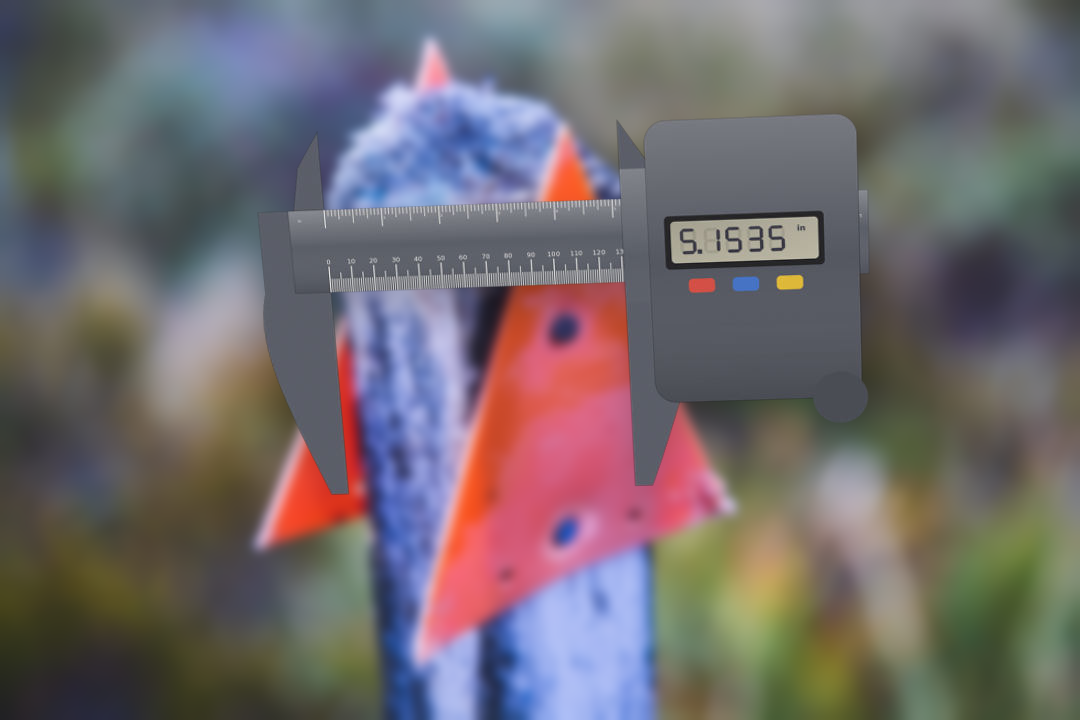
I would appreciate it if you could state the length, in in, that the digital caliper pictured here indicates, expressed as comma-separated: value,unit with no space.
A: 5.1535,in
